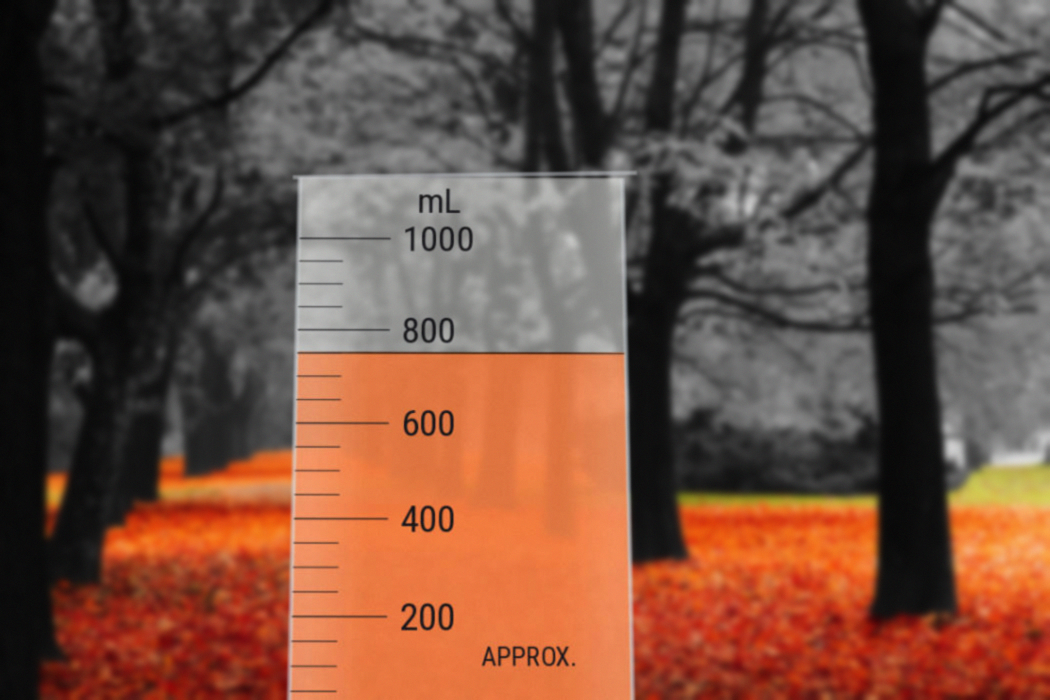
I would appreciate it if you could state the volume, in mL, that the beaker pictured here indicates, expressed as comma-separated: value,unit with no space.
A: 750,mL
